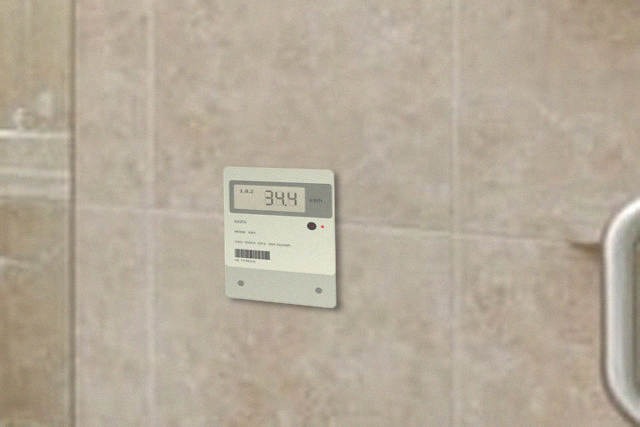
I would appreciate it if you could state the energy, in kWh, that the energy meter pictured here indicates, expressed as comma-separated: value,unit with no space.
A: 34.4,kWh
